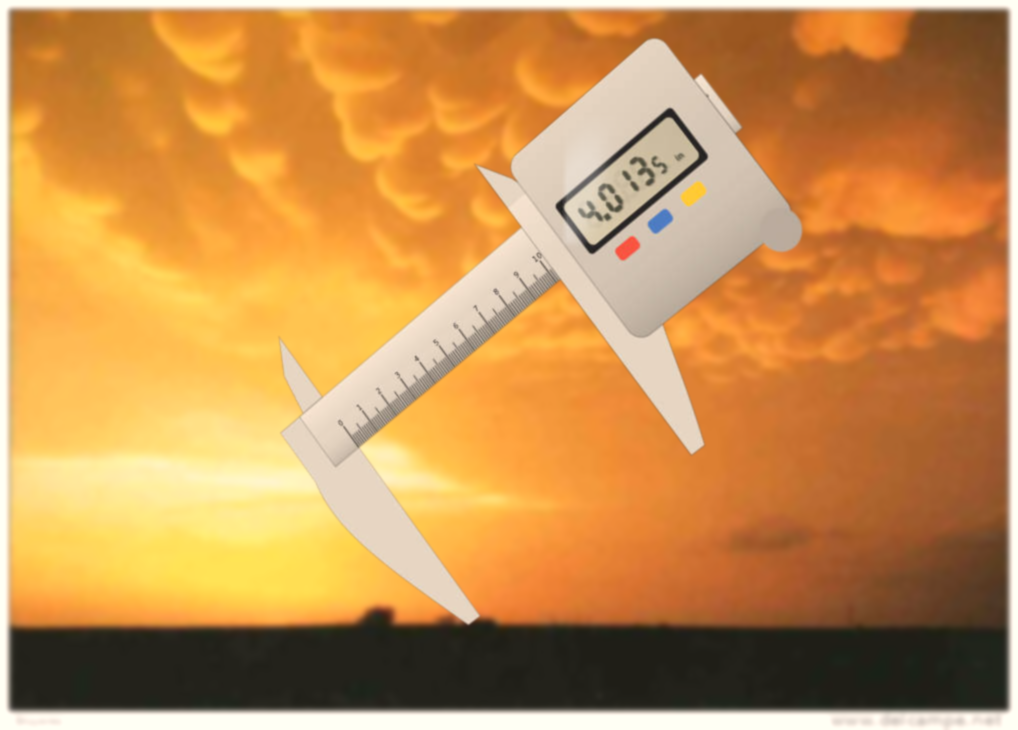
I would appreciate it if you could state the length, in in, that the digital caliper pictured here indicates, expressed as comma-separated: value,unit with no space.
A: 4.0135,in
